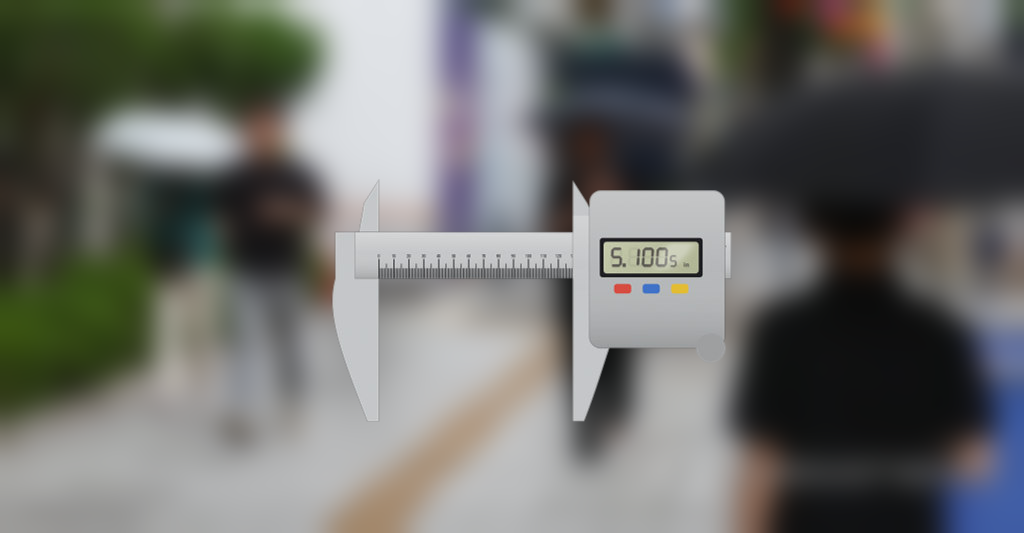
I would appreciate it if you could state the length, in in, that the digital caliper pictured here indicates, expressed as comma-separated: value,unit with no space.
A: 5.1005,in
